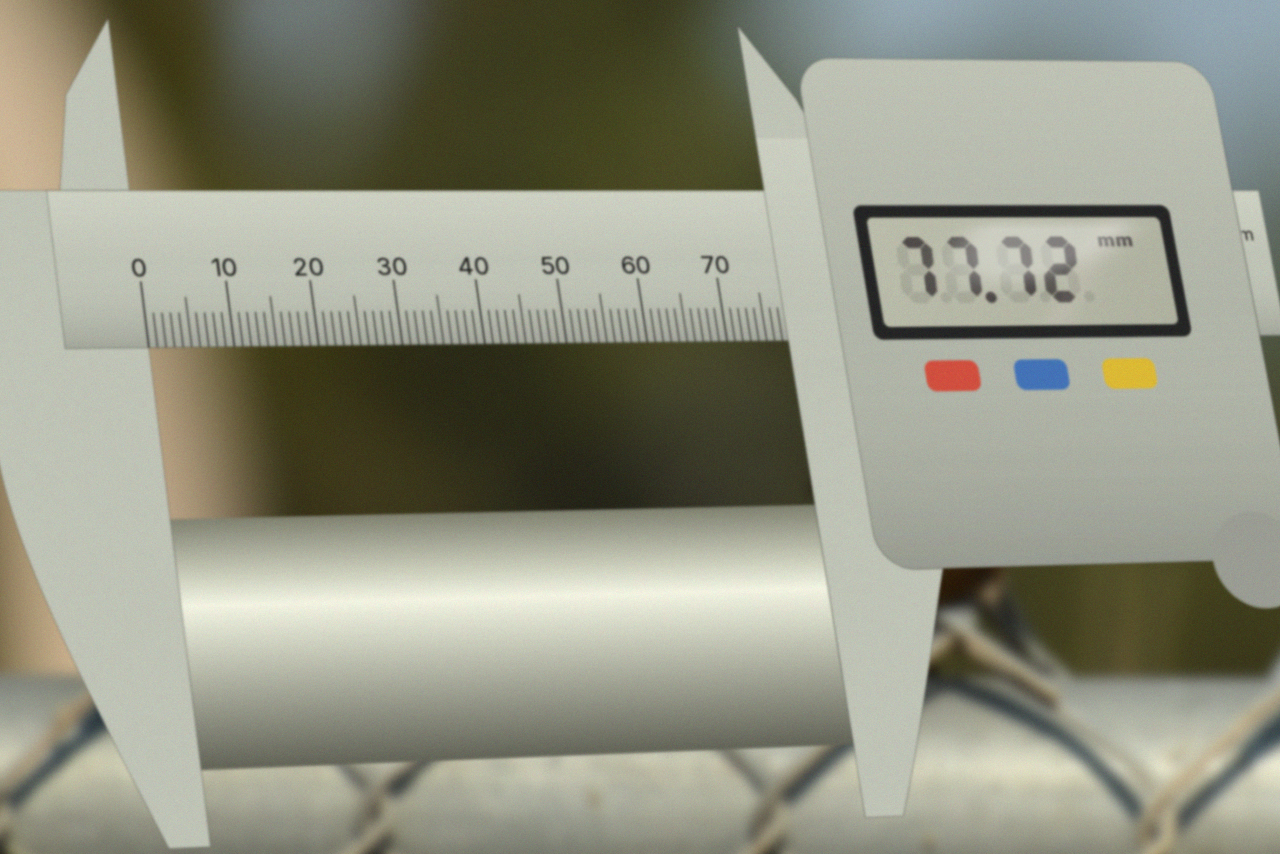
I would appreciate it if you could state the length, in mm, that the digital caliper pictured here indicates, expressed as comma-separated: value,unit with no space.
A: 77.72,mm
